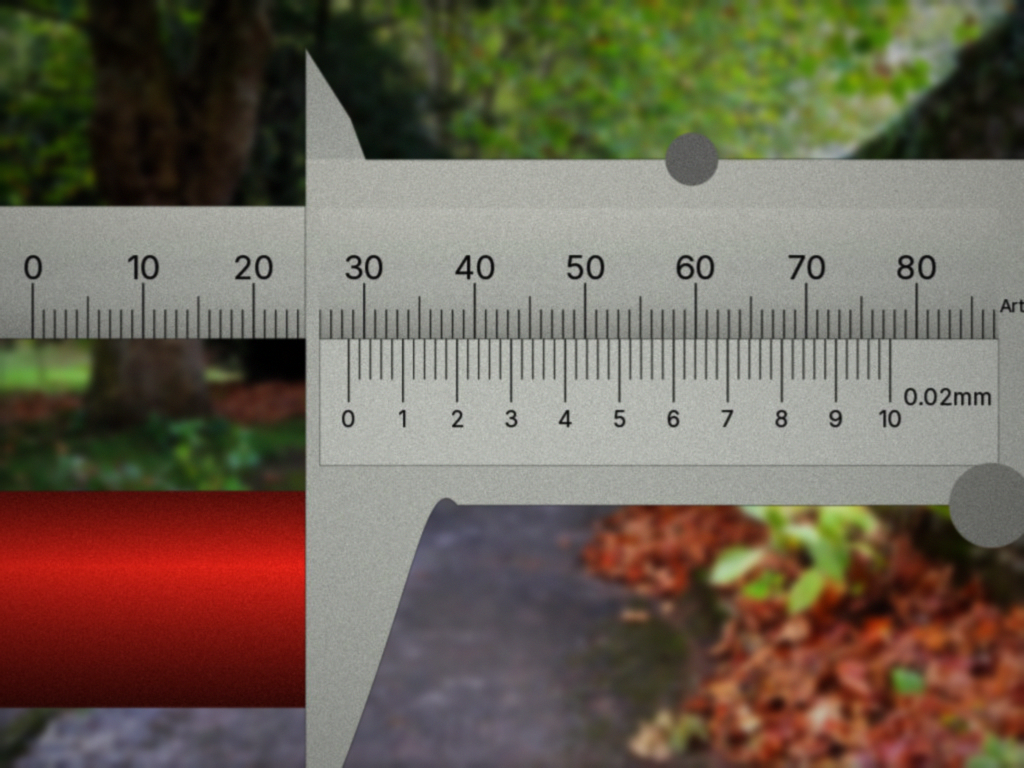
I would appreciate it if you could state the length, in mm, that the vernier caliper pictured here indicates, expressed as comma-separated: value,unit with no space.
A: 28.6,mm
